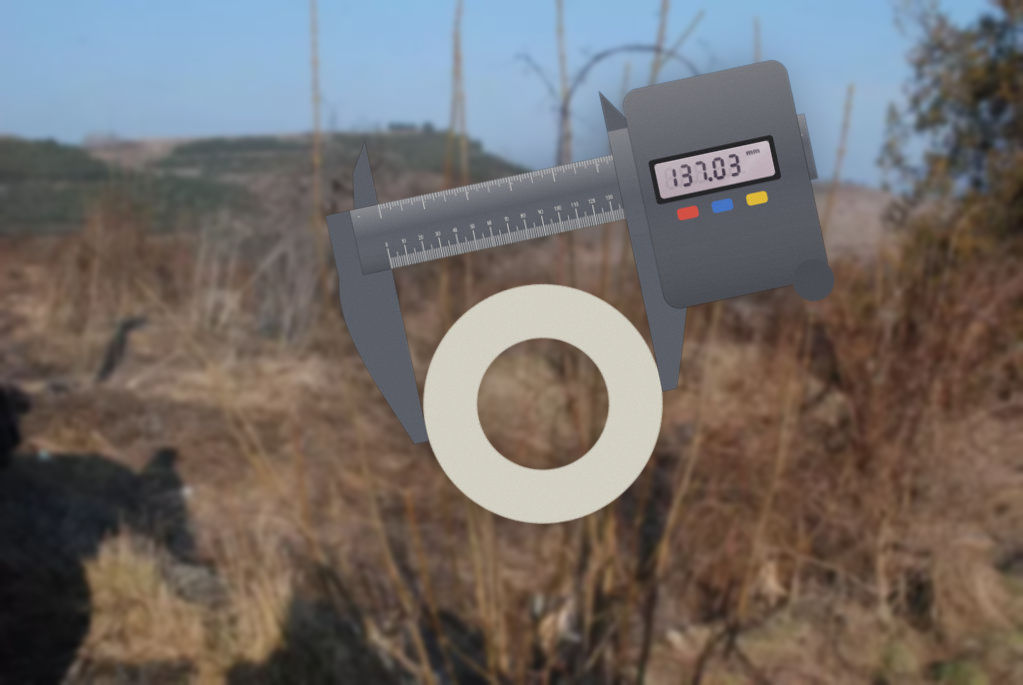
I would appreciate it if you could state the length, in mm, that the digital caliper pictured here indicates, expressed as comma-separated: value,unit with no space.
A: 137.03,mm
